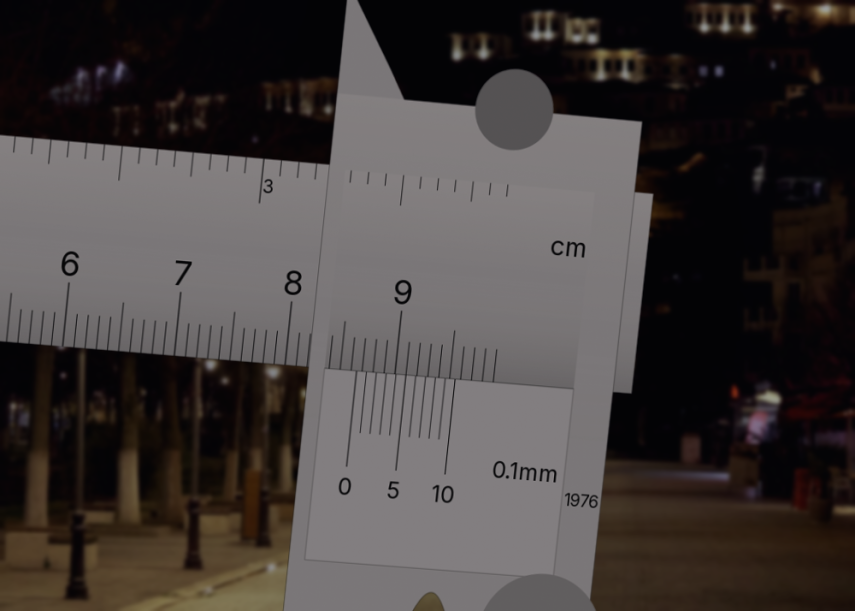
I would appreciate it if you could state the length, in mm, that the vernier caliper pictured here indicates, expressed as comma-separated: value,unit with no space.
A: 86.5,mm
